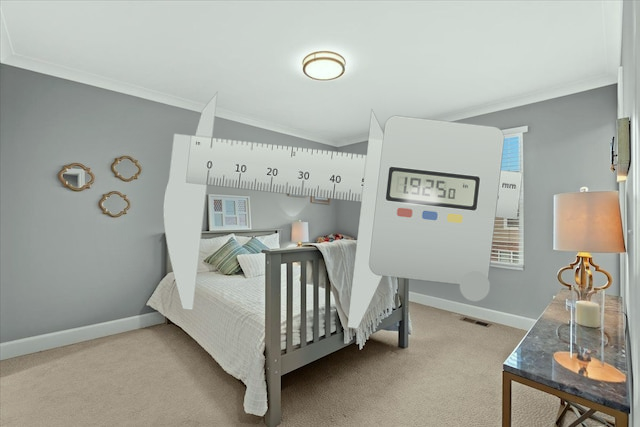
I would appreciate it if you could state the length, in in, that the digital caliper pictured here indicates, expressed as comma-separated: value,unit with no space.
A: 1.9250,in
